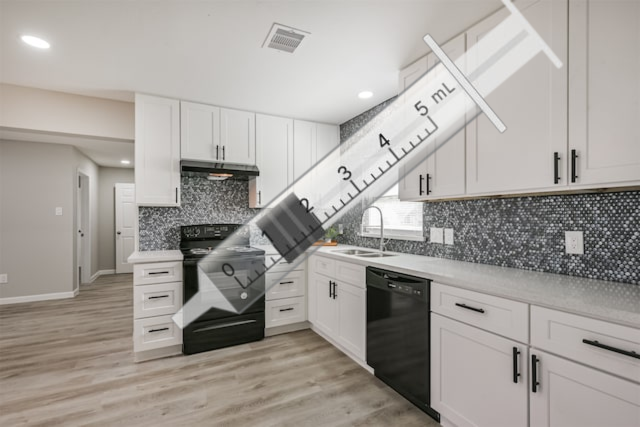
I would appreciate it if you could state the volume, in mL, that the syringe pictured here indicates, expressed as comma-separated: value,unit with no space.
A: 1,mL
